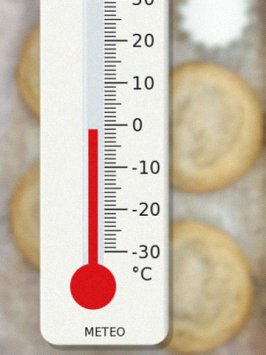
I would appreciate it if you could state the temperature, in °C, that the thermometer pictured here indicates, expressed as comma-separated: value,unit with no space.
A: -1,°C
